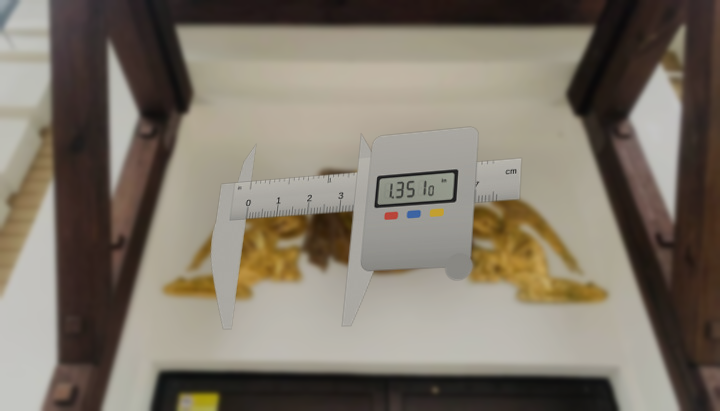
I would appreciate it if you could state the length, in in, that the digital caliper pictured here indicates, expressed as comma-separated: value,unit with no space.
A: 1.3510,in
